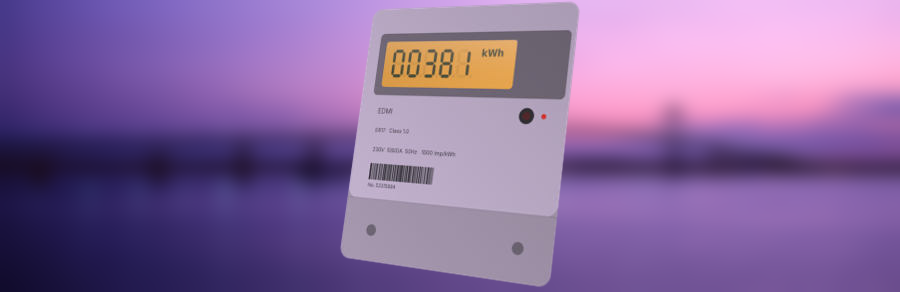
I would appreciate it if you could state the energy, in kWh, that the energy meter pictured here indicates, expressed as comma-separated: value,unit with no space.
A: 381,kWh
